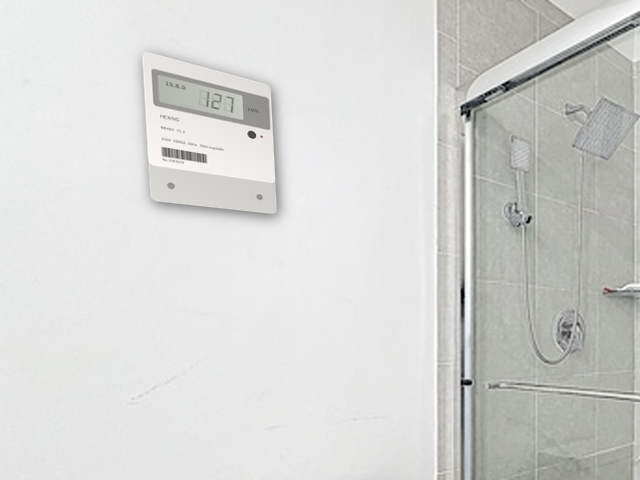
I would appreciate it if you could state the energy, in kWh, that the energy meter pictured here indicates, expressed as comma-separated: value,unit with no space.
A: 127,kWh
